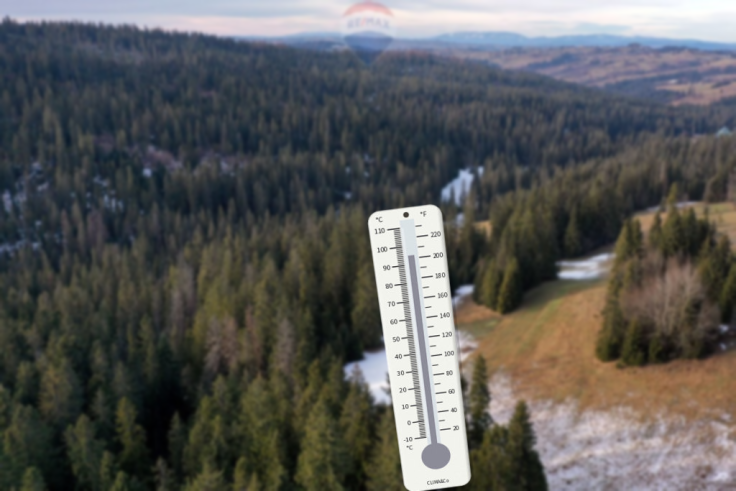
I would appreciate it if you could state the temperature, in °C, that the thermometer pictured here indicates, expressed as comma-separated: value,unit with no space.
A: 95,°C
